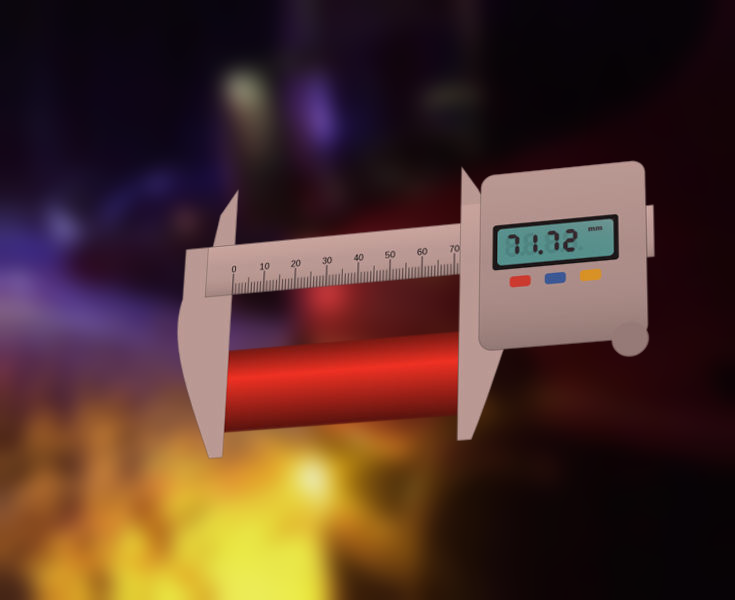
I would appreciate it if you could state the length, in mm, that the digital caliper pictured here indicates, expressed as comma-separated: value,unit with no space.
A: 71.72,mm
